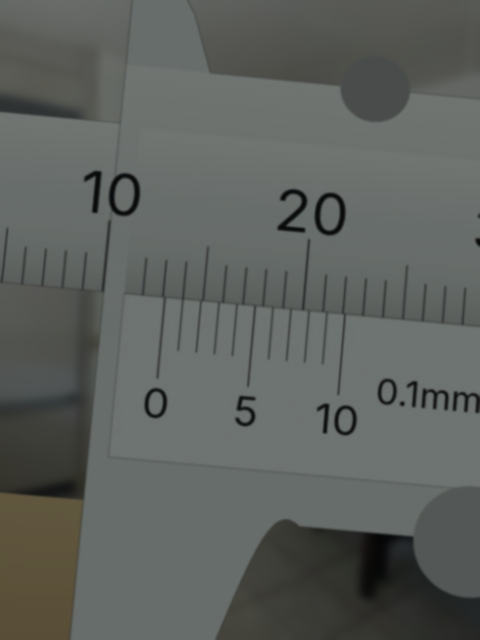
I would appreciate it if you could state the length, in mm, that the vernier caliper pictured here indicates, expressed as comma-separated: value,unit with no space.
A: 13.1,mm
